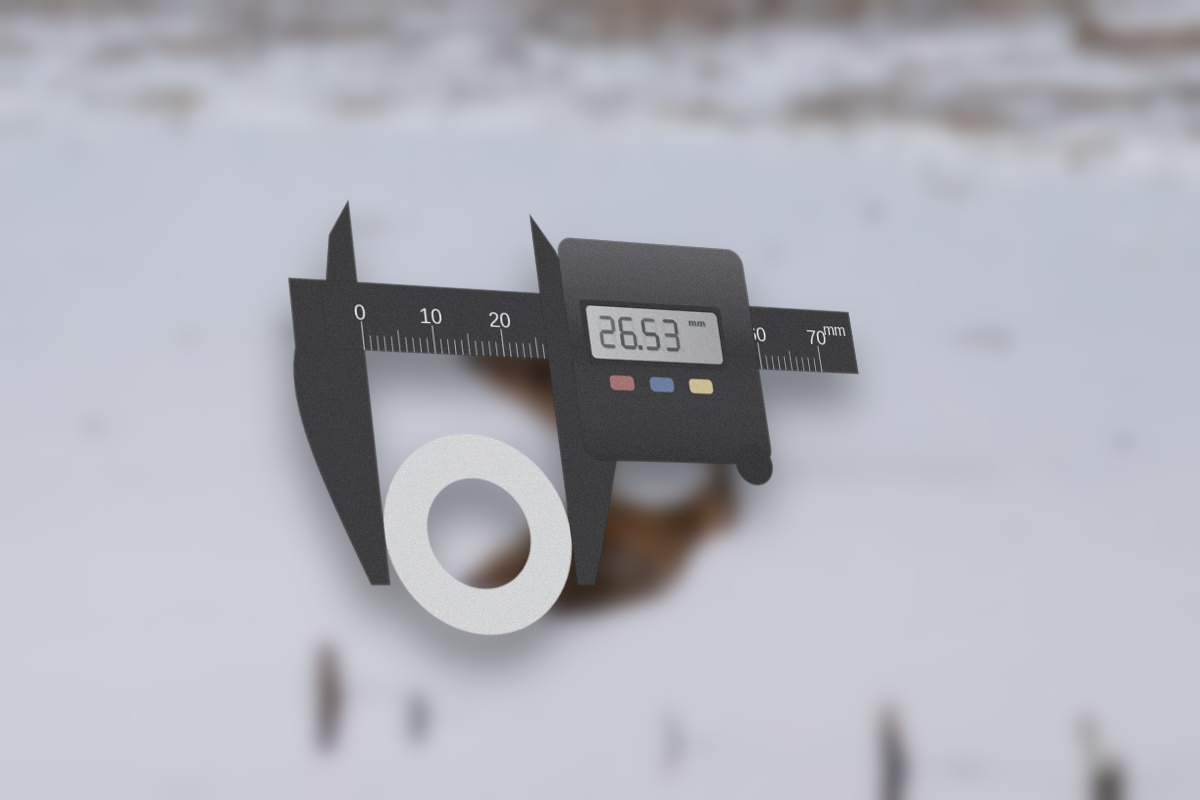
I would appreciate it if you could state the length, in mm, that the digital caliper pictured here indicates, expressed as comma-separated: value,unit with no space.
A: 26.53,mm
